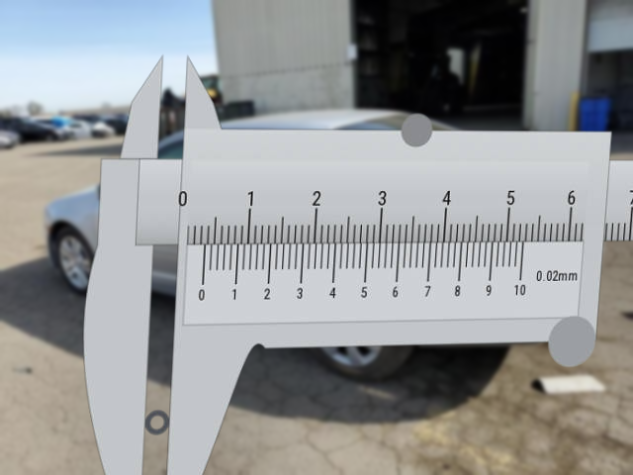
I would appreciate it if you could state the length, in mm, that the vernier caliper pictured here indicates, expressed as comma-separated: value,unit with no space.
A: 3.6,mm
